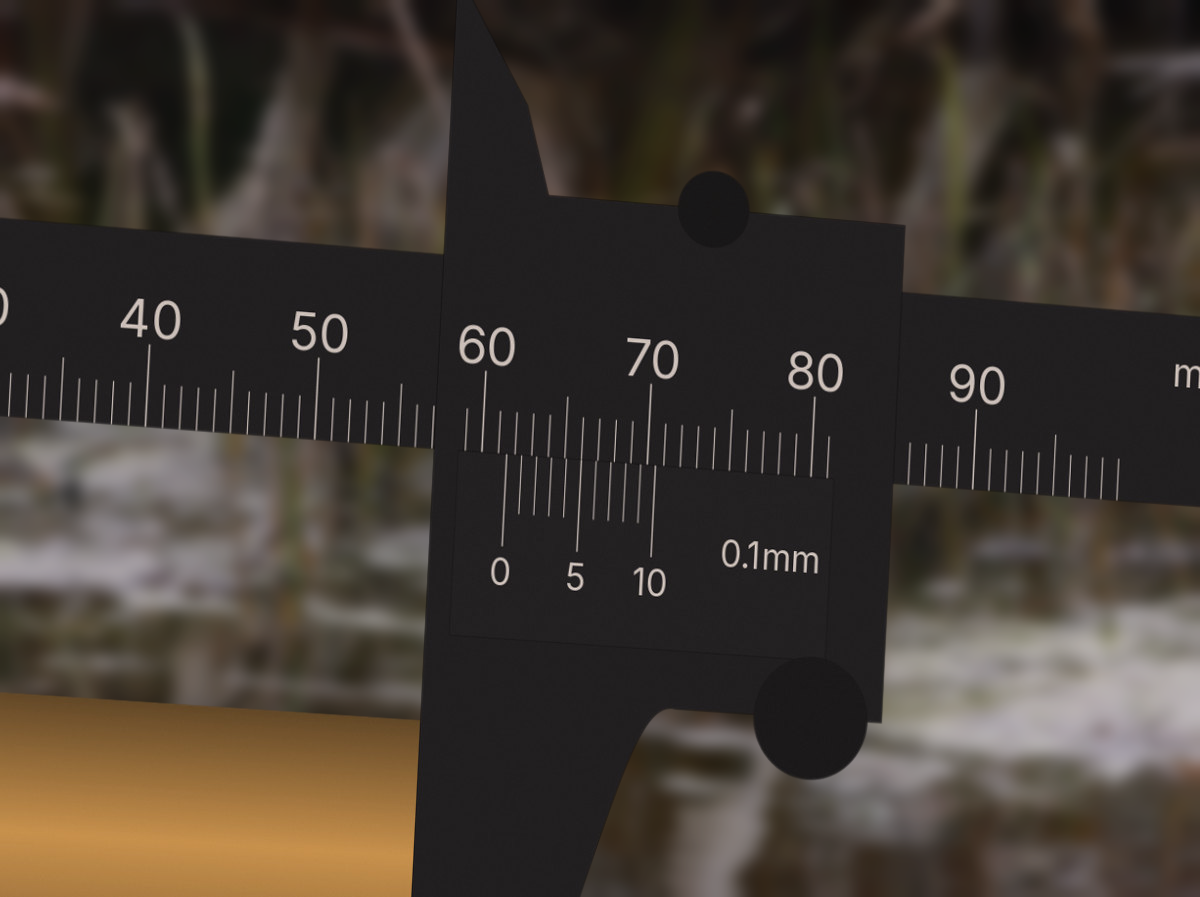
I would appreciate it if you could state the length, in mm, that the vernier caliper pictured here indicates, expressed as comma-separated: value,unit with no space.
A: 61.5,mm
